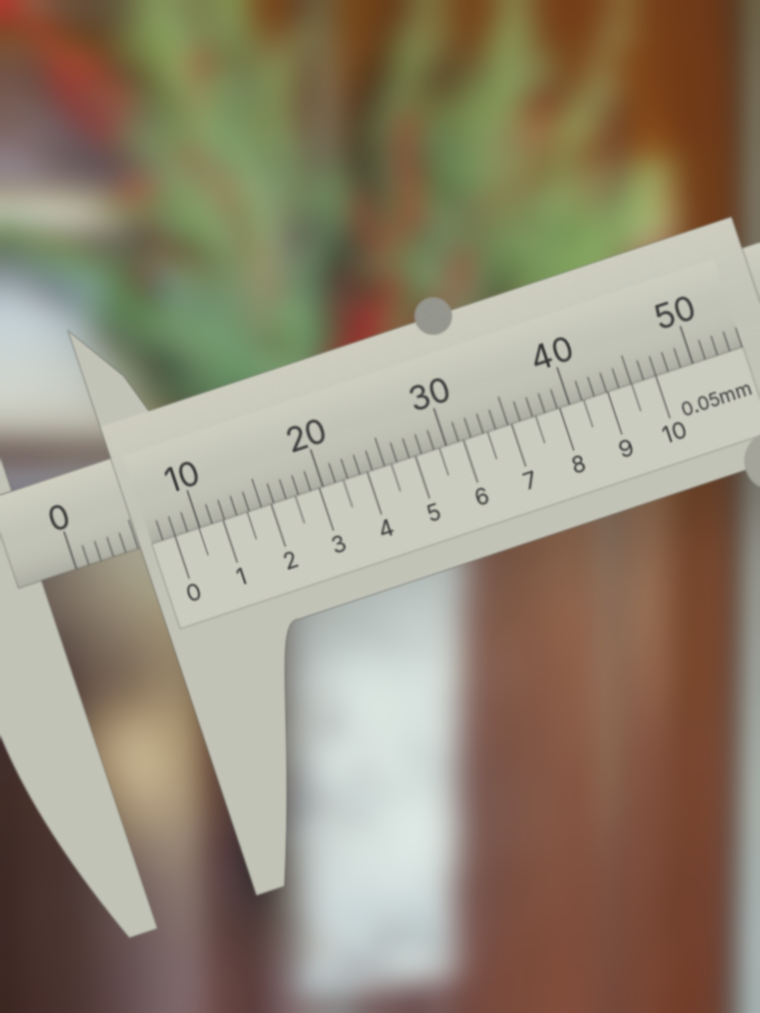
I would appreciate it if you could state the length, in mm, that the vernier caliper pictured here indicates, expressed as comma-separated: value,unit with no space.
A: 8.0,mm
